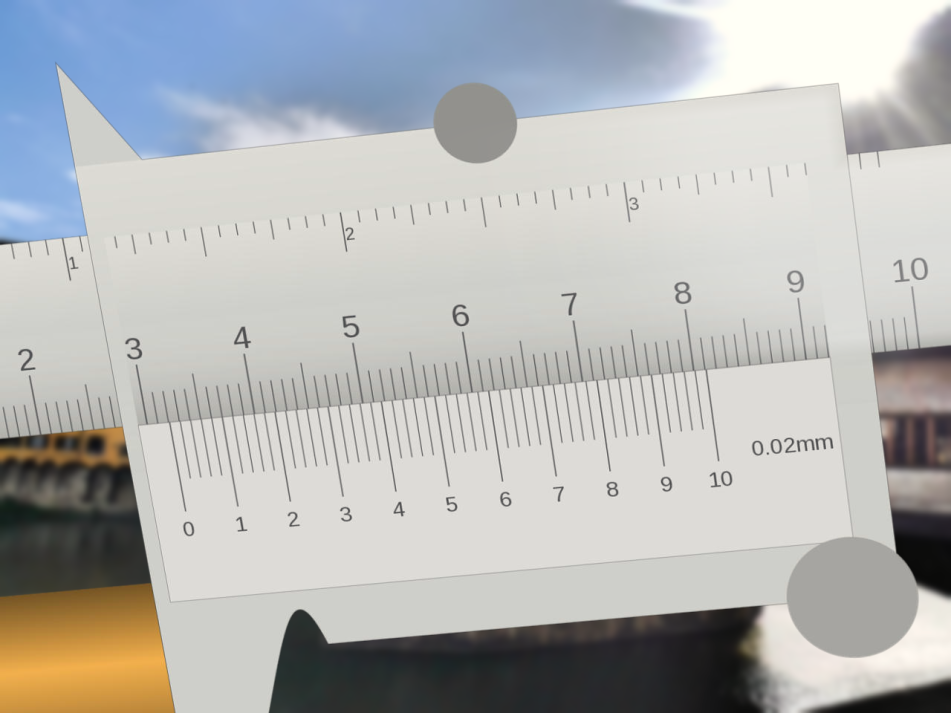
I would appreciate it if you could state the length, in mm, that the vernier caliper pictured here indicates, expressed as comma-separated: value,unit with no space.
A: 32.1,mm
